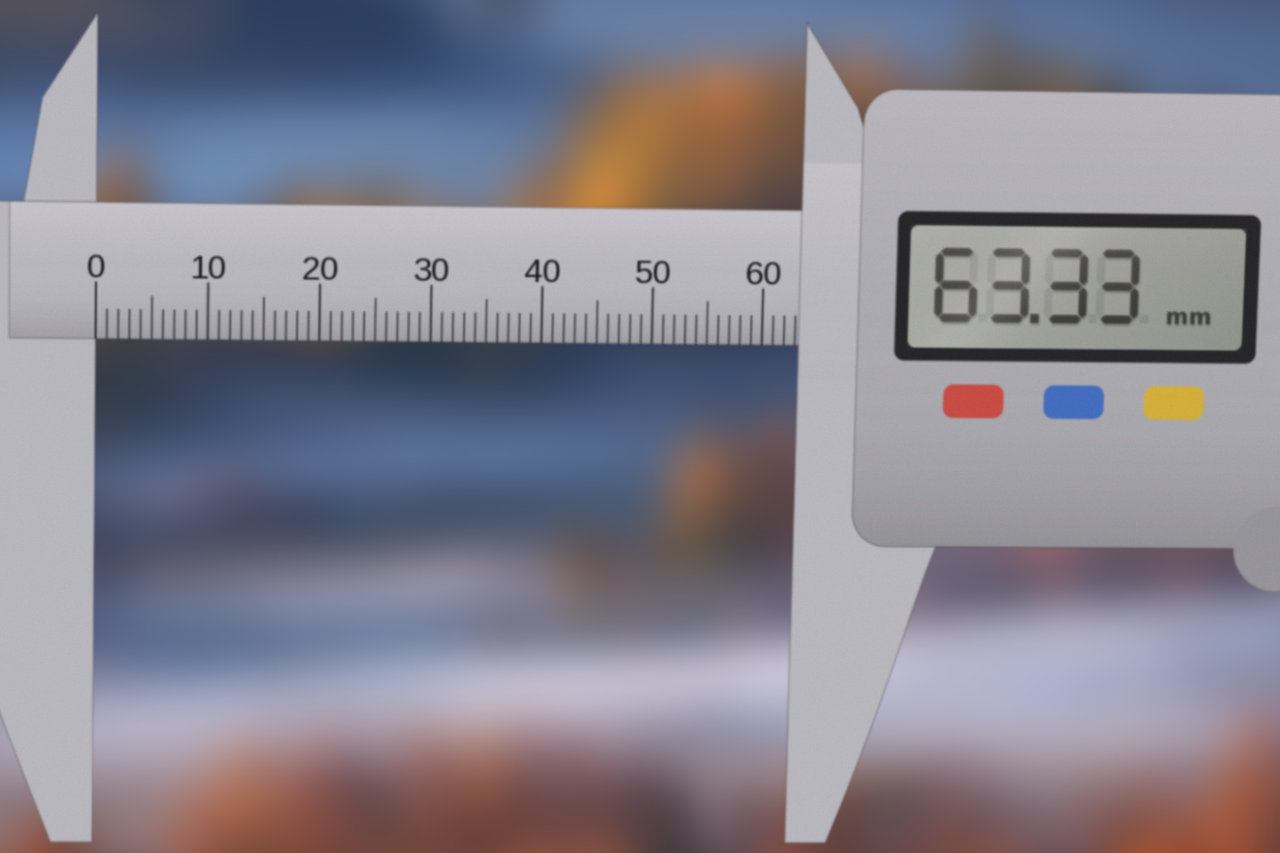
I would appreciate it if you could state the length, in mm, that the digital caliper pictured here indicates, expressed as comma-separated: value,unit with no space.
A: 63.33,mm
